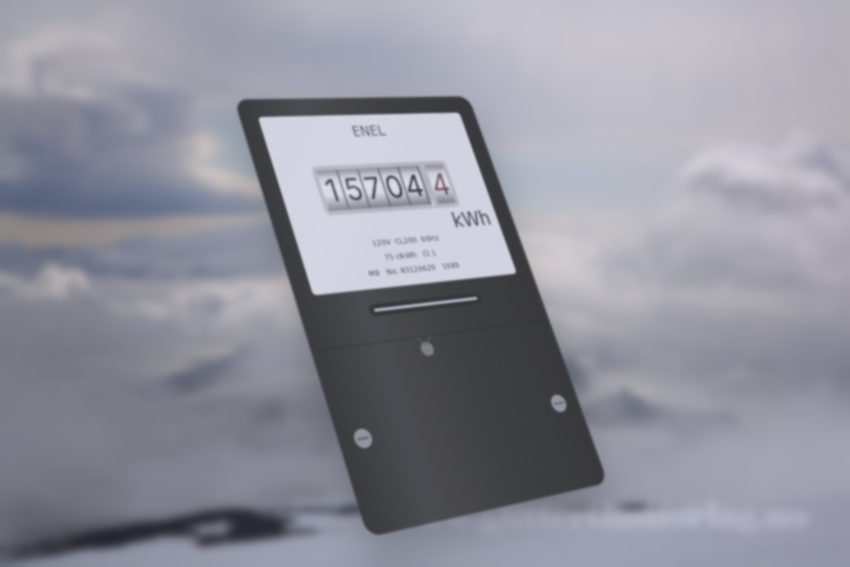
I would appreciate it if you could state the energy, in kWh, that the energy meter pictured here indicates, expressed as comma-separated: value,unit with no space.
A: 15704.4,kWh
